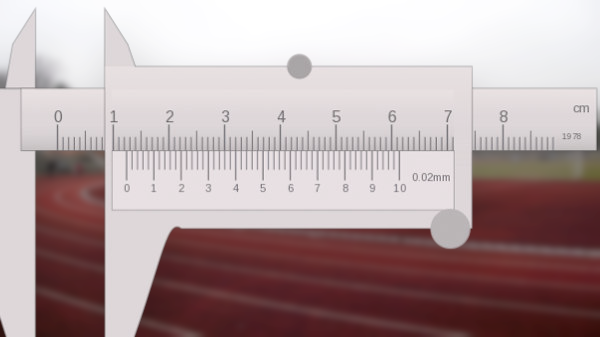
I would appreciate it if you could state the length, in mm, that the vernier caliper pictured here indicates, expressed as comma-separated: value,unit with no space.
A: 12.4,mm
